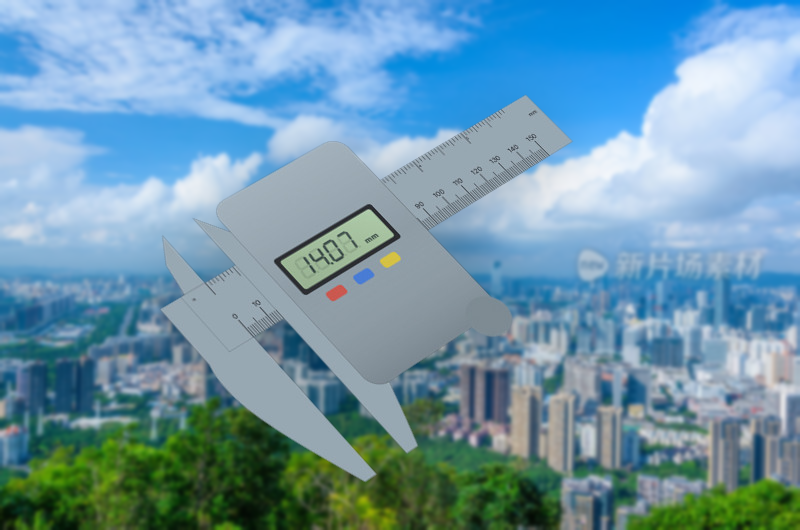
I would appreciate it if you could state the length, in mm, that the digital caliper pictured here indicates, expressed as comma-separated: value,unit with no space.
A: 14.07,mm
